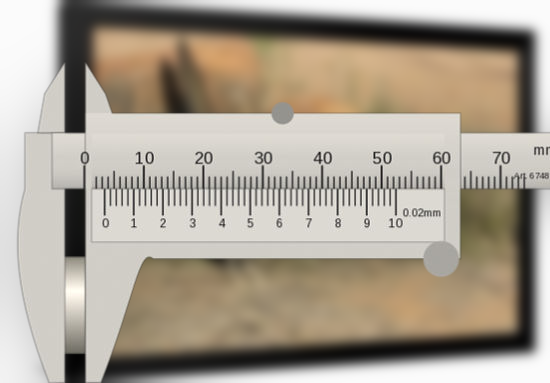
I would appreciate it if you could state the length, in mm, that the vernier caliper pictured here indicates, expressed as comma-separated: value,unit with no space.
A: 3.4,mm
